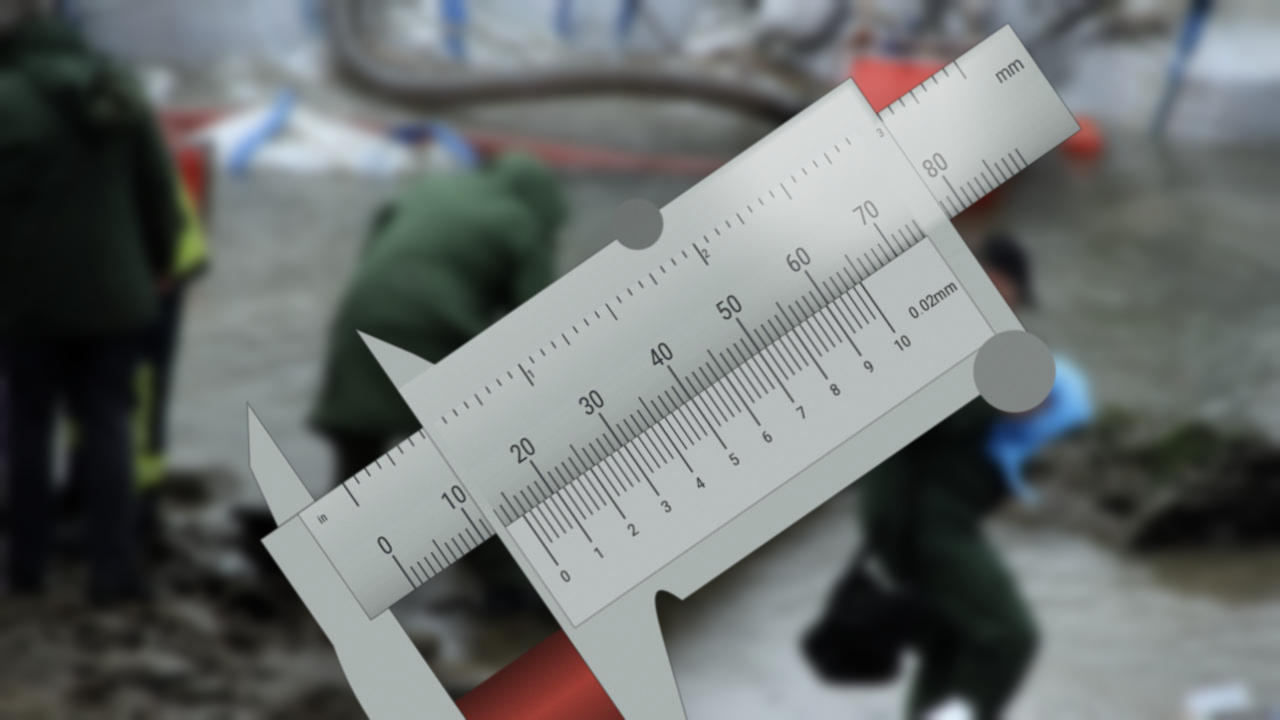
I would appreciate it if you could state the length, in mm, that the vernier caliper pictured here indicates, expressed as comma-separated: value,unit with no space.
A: 15.6,mm
